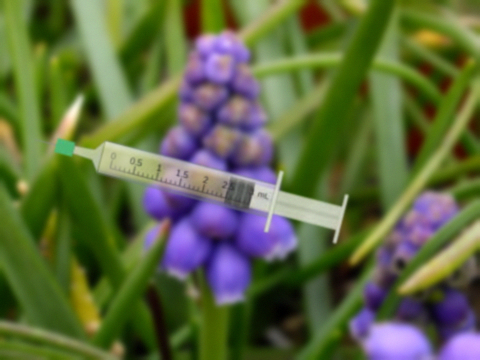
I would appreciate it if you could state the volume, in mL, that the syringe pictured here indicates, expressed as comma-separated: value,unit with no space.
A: 2.5,mL
